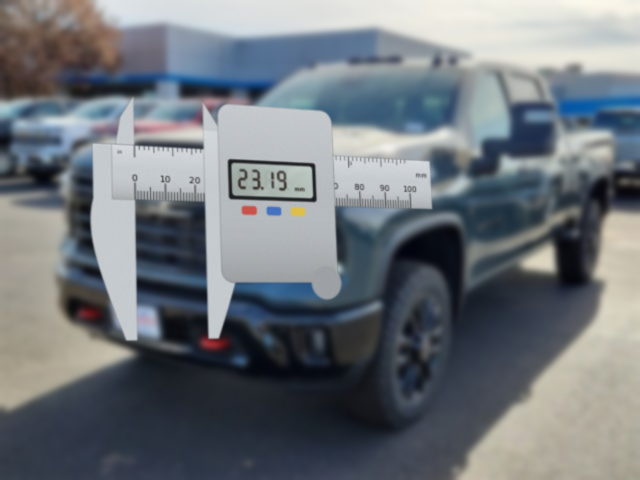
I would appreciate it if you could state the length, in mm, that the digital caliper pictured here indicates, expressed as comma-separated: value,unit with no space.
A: 23.19,mm
